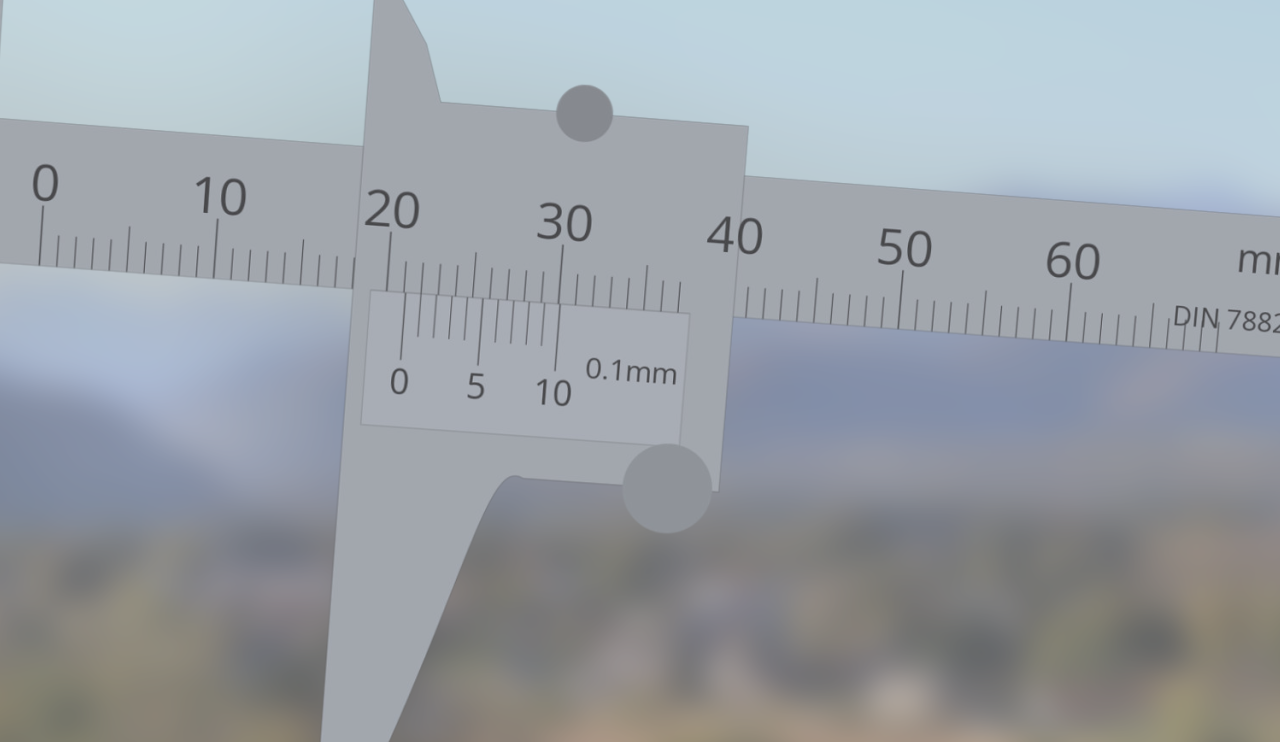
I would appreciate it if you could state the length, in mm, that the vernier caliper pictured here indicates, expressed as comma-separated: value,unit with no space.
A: 21.1,mm
